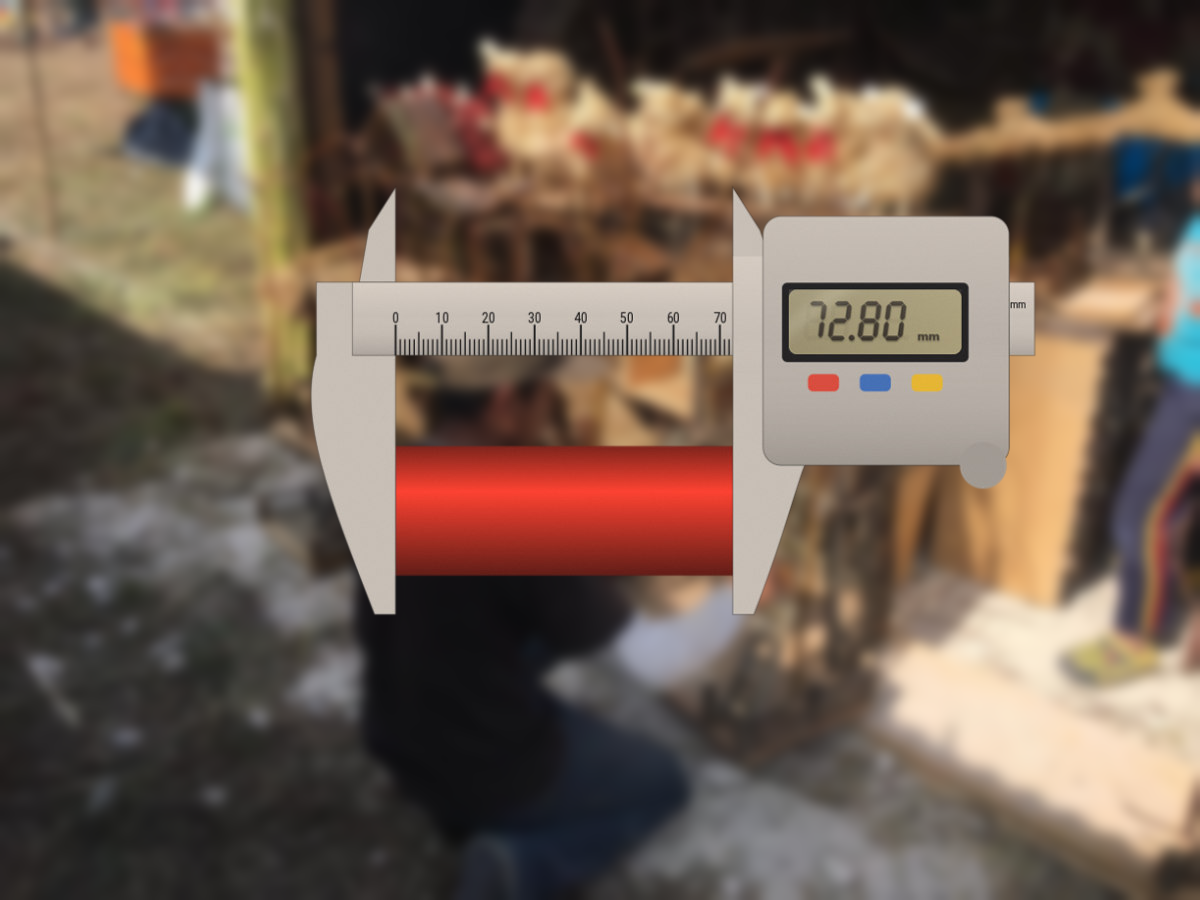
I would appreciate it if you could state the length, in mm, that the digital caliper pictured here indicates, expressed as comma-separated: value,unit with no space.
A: 72.80,mm
